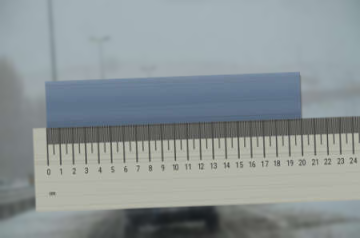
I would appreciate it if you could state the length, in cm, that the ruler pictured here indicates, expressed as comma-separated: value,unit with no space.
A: 20,cm
